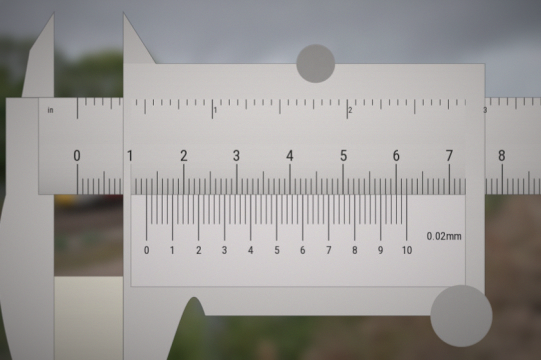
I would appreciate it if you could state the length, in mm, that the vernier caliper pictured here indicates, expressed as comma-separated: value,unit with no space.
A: 13.0,mm
